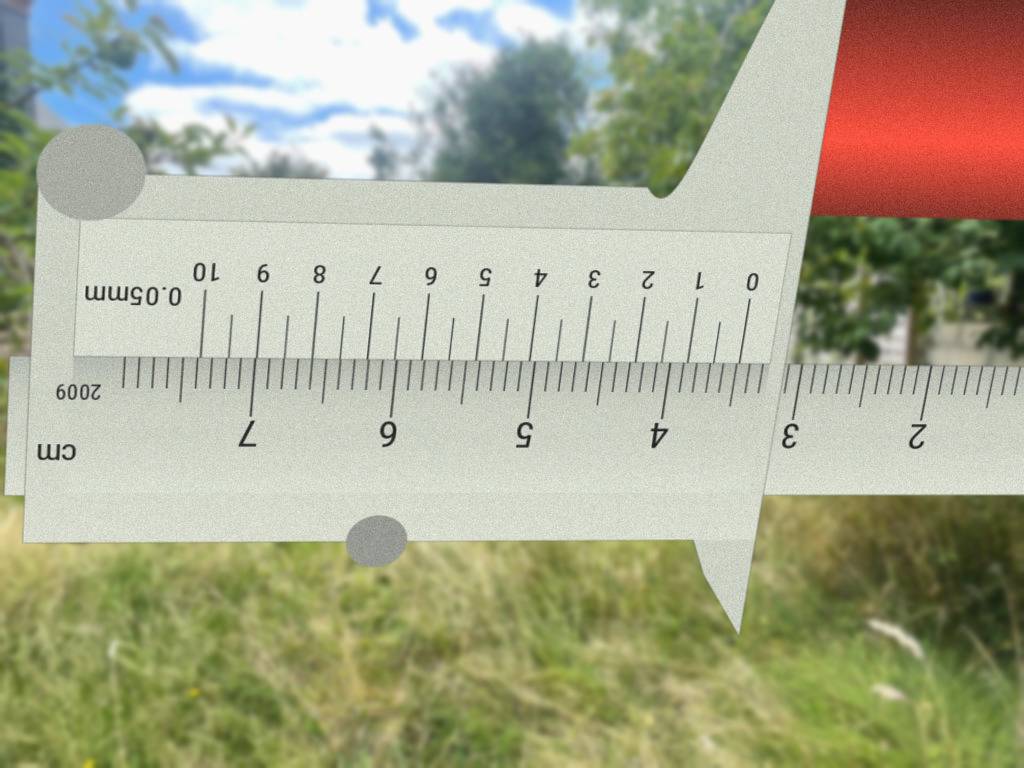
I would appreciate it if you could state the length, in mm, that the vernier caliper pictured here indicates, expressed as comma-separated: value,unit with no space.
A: 34.8,mm
